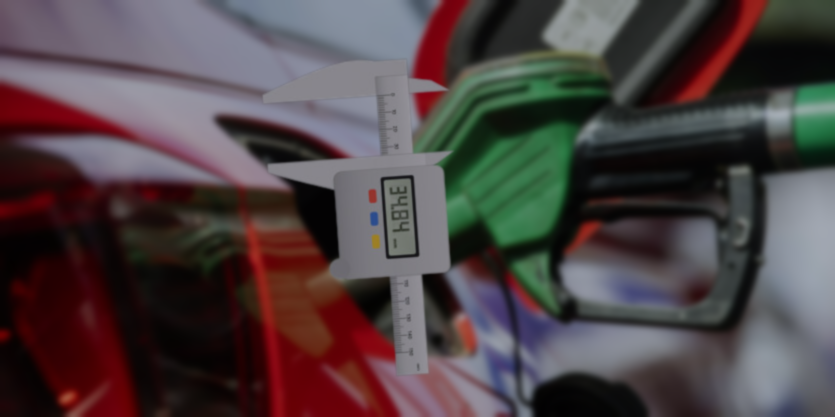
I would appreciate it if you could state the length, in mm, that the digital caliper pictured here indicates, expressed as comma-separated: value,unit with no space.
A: 34.84,mm
